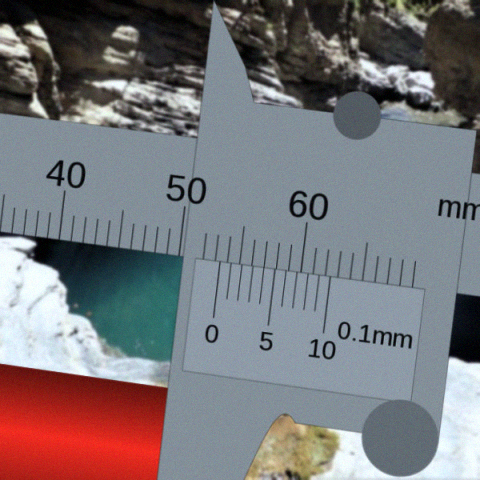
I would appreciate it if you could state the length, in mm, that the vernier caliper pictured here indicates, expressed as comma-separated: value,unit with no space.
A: 53.4,mm
